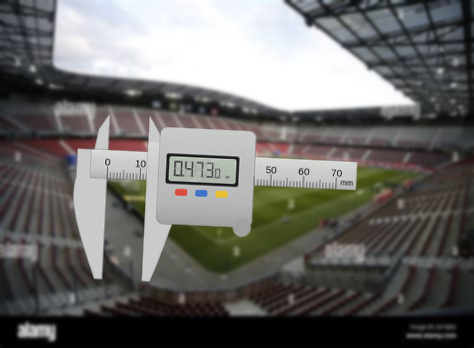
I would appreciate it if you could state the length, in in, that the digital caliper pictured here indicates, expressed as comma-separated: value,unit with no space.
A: 0.4730,in
